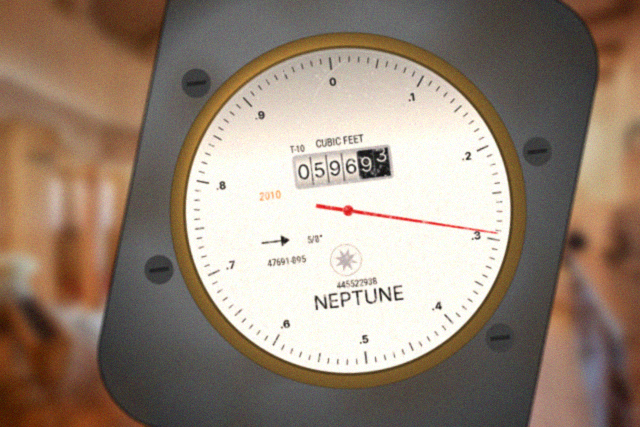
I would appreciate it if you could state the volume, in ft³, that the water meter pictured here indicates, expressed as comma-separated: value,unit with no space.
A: 59693.29,ft³
